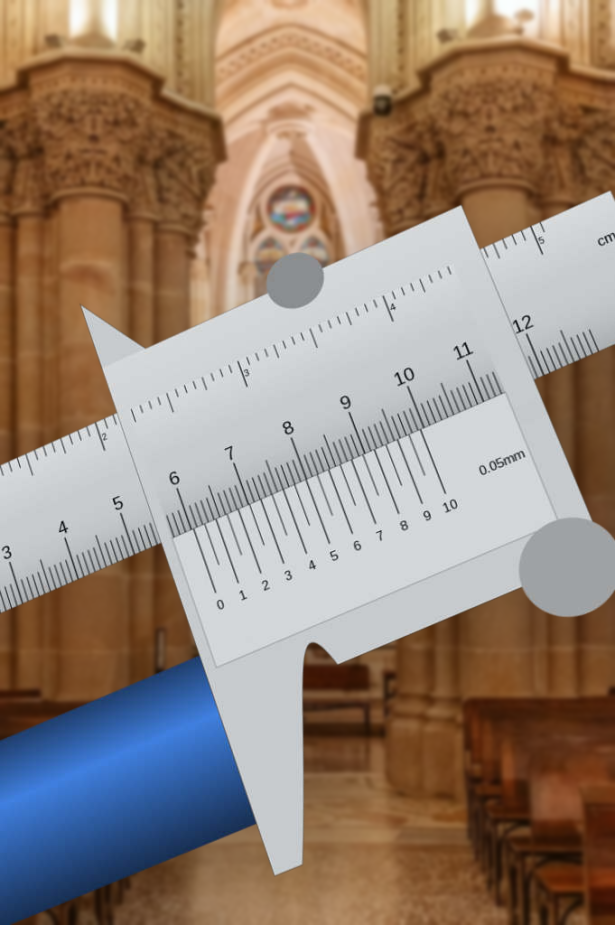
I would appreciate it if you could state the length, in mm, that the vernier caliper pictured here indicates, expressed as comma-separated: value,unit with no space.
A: 60.4,mm
